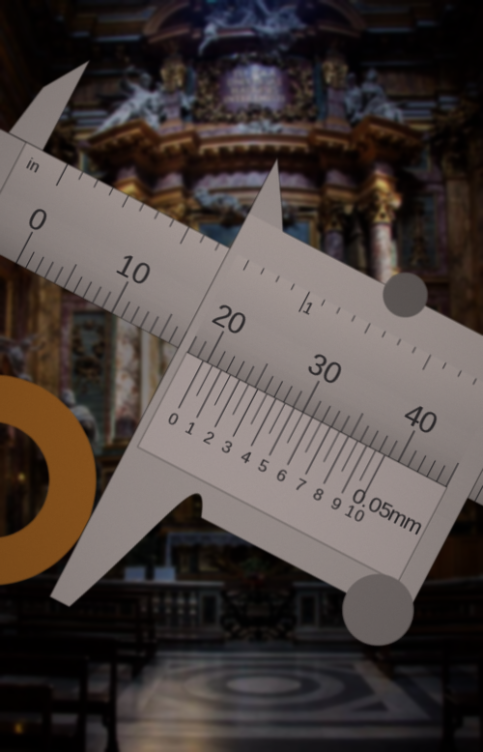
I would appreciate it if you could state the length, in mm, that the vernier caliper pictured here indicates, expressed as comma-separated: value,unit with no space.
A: 19.6,mm
